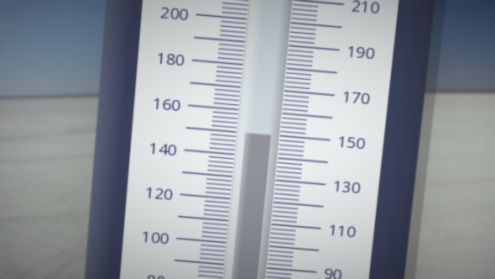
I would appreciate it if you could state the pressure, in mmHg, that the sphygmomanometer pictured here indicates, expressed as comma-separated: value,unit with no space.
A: 150,mmHg
